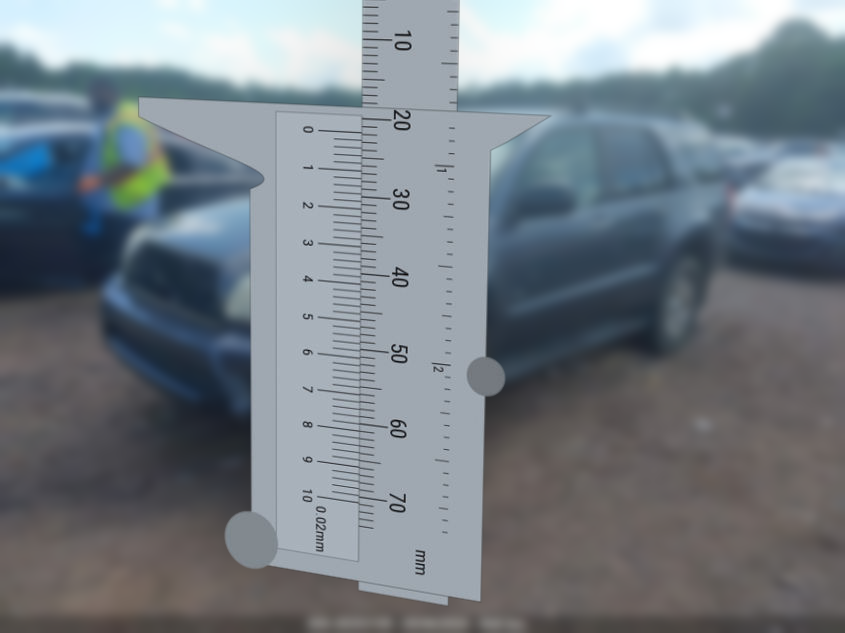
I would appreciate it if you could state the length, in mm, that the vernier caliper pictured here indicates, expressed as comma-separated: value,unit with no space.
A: 21.8,mm
